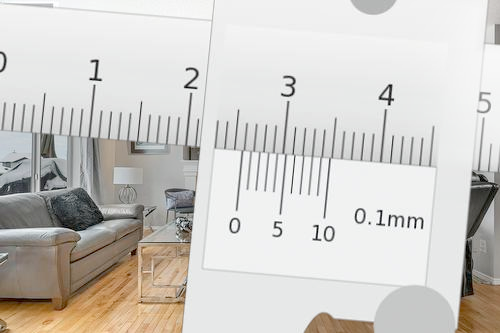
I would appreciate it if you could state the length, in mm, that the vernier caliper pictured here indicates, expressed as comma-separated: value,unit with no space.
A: 25.8,mm
